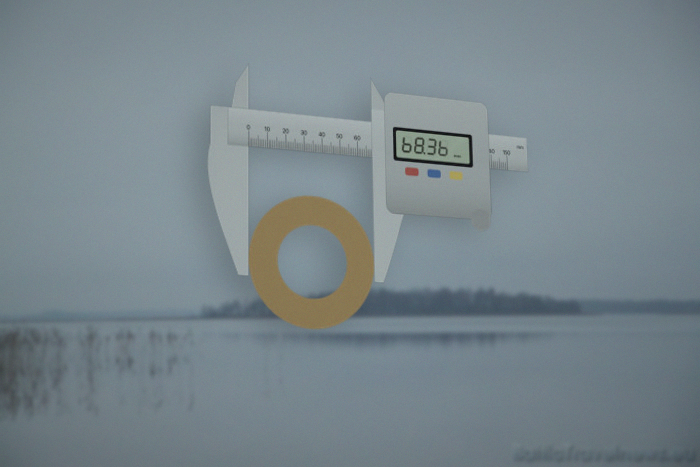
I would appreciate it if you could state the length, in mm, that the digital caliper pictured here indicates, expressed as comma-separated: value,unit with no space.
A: 68.36,mm
